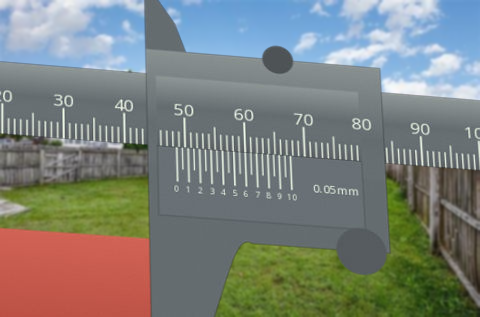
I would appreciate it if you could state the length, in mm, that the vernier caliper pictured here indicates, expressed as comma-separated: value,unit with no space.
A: 48.6,mm
